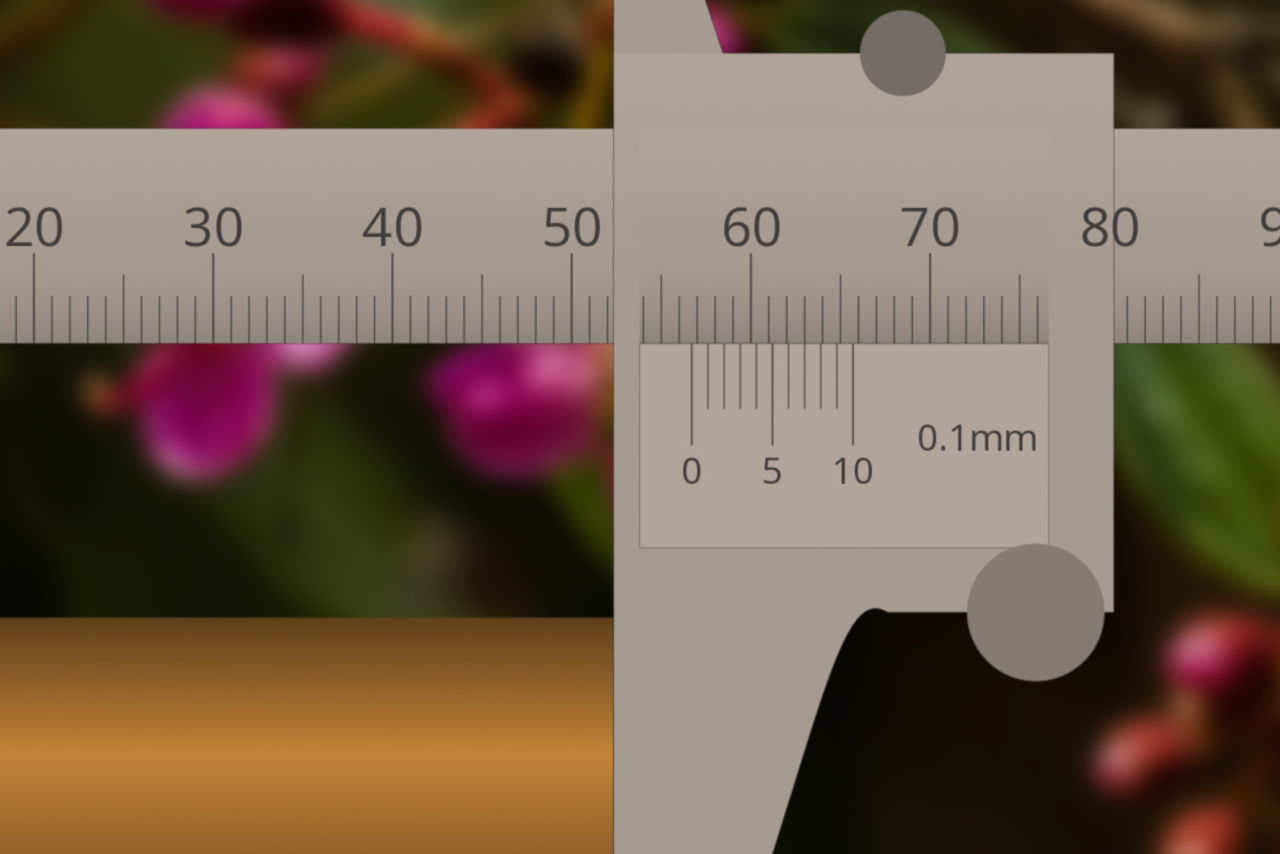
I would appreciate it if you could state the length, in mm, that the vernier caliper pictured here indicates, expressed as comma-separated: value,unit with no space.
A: 56.7,mm
